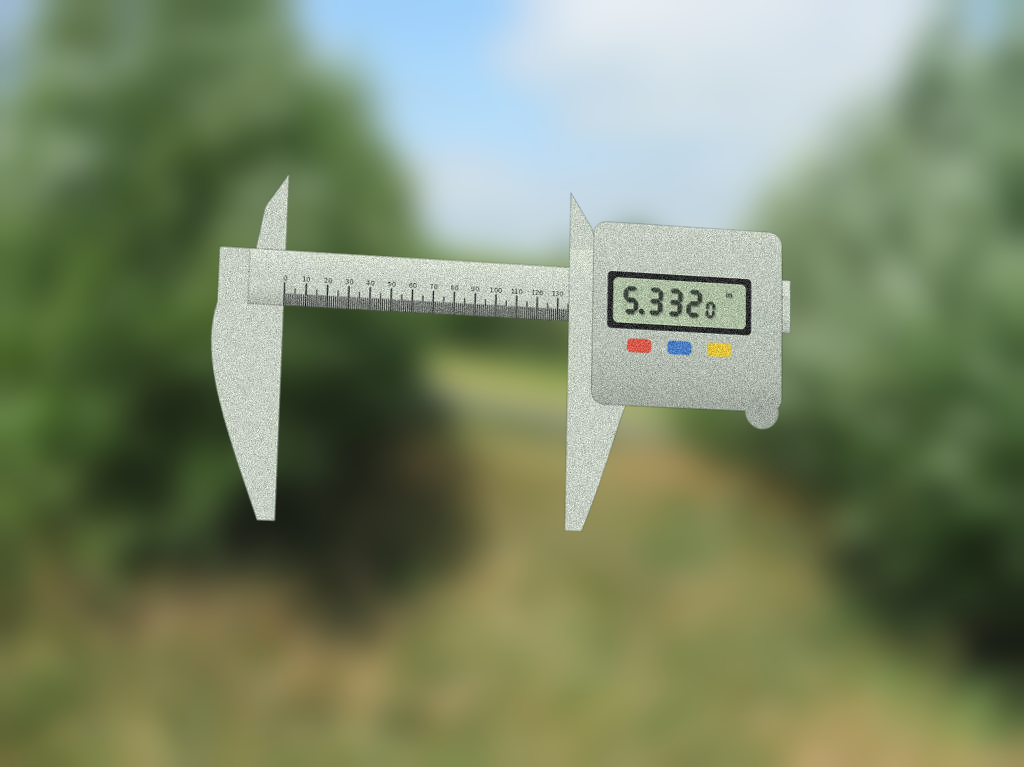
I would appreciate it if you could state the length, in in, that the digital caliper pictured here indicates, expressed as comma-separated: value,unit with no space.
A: 5.3320,in
